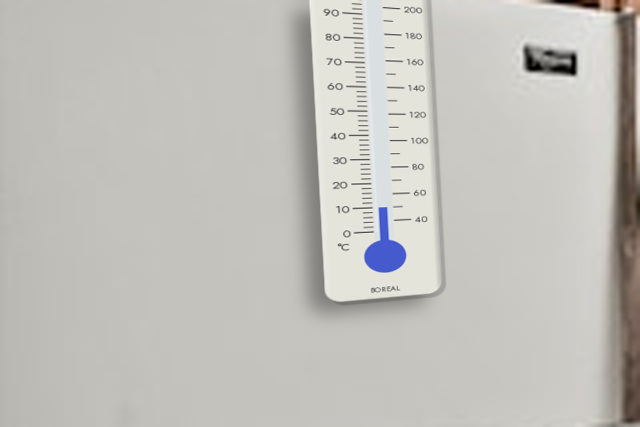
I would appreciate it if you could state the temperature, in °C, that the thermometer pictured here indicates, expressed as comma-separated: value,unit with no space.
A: 10,°C
